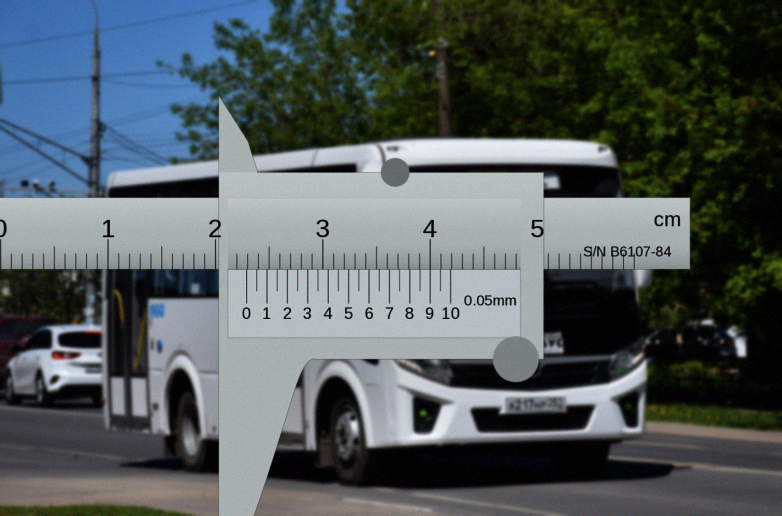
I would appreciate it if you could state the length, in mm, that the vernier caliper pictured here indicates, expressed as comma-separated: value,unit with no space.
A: 22.9,mm
